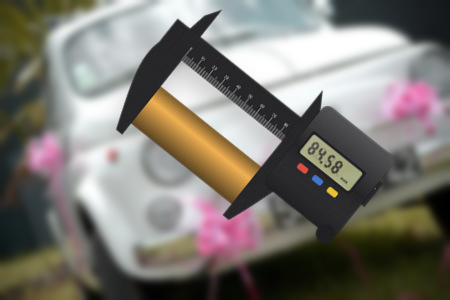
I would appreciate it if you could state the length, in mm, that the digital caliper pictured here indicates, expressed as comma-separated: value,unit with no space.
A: 84.58,mm
